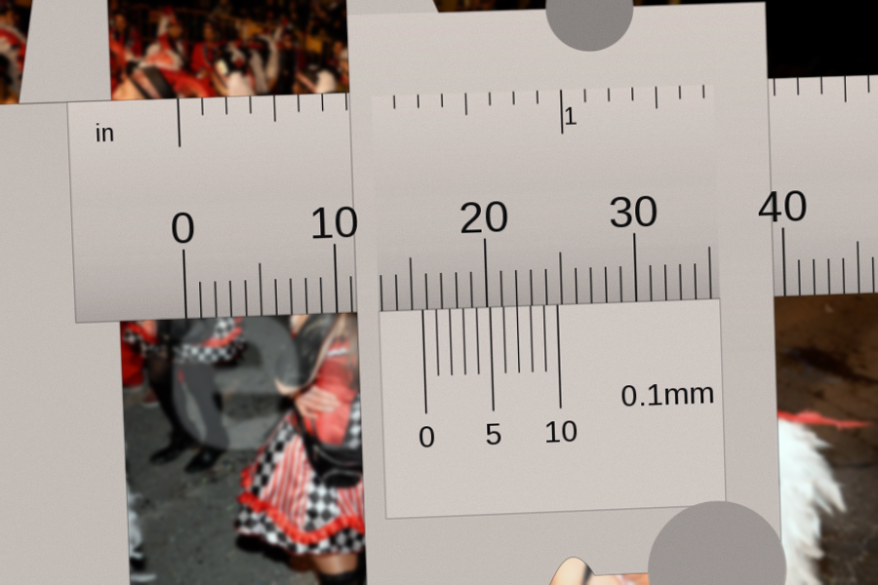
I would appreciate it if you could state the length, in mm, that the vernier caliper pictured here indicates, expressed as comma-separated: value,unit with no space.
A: 15.7,mm
